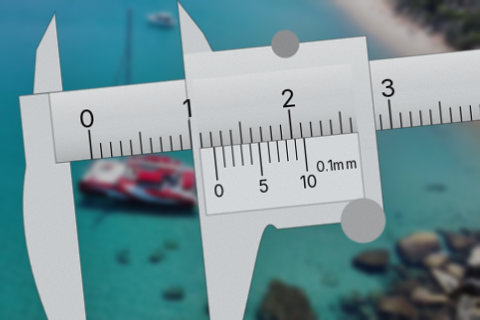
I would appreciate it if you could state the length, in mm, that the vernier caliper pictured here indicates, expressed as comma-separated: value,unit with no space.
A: 12.2,mm
